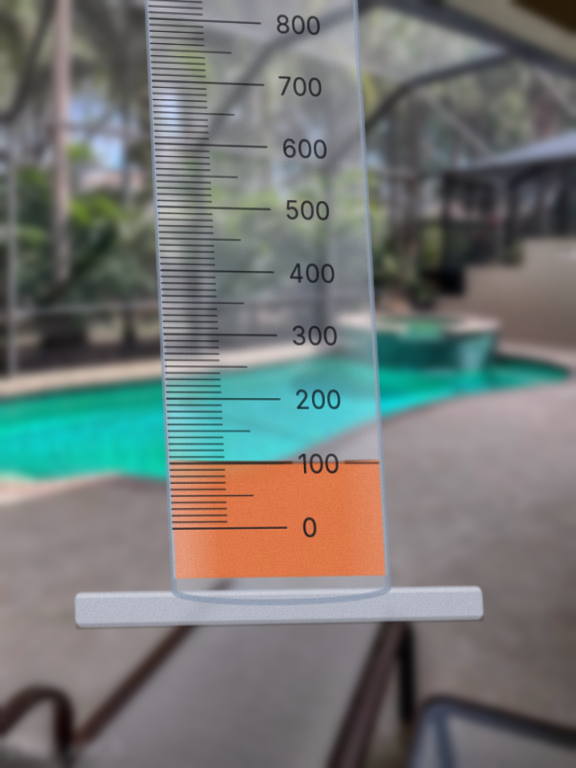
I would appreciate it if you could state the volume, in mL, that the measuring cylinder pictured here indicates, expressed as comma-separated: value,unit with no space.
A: 100,mL
